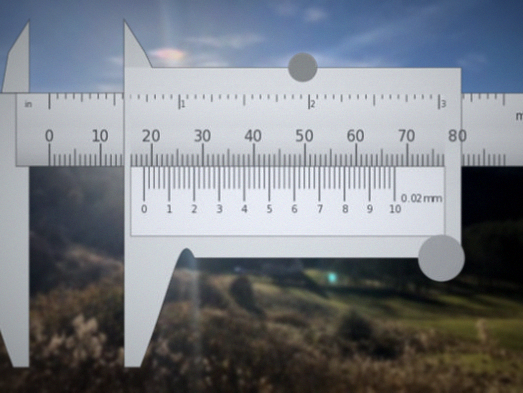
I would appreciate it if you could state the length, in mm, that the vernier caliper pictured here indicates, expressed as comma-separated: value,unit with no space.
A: 18.5,mm
